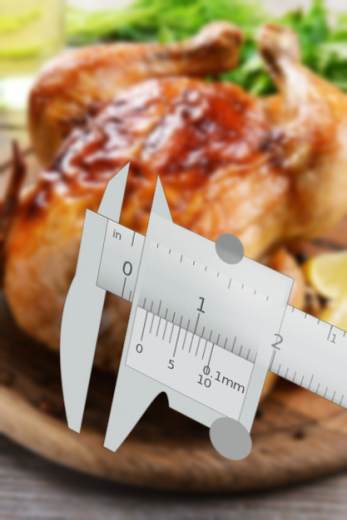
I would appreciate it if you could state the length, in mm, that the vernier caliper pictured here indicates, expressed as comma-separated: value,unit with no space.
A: 3.6,mm
